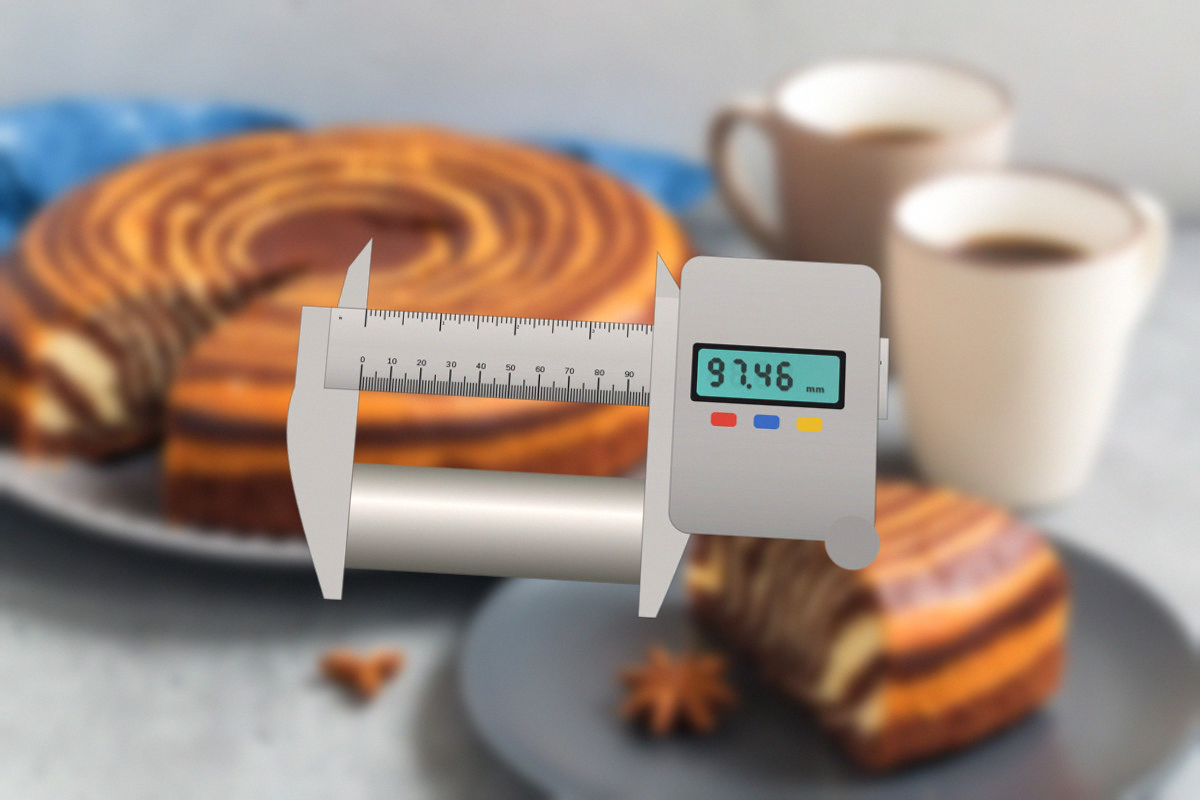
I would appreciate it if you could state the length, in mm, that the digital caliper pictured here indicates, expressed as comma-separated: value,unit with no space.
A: 97.46,mm
